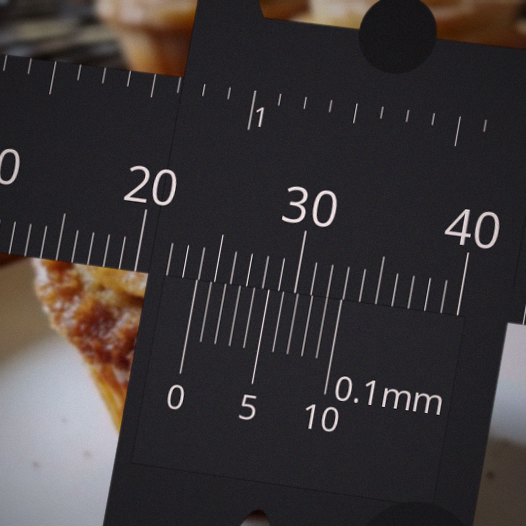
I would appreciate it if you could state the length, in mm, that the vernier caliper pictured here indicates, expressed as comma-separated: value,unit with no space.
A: 23.9,mm
